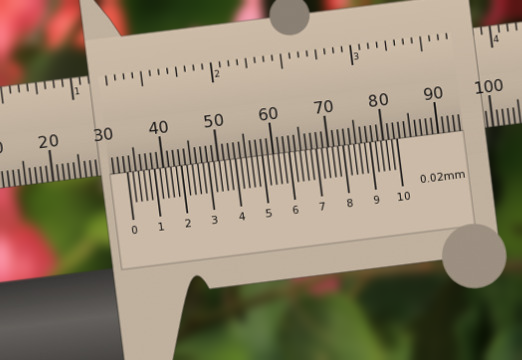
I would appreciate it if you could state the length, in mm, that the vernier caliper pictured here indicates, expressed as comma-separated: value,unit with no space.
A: 33.5,mm
